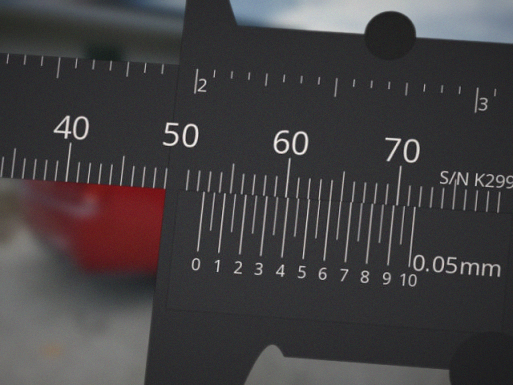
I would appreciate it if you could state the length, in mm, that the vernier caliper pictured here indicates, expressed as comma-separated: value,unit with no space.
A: 52.6,mm
